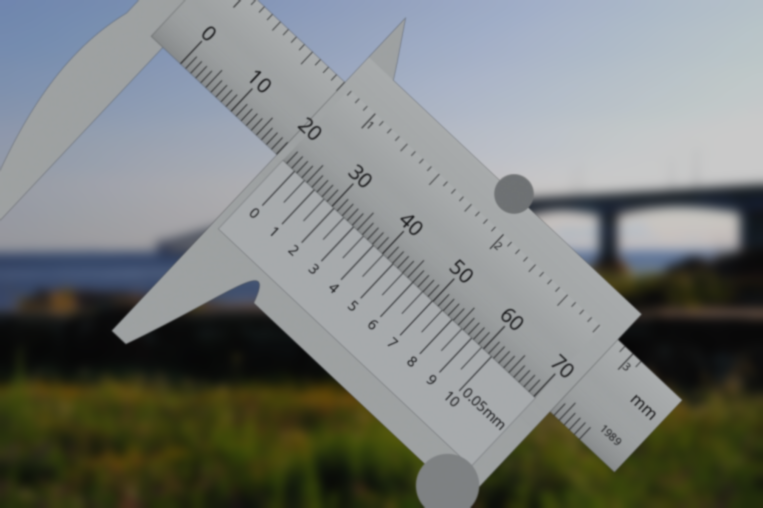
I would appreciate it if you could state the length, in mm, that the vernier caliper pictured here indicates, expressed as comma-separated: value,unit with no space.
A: 22.6,mm
